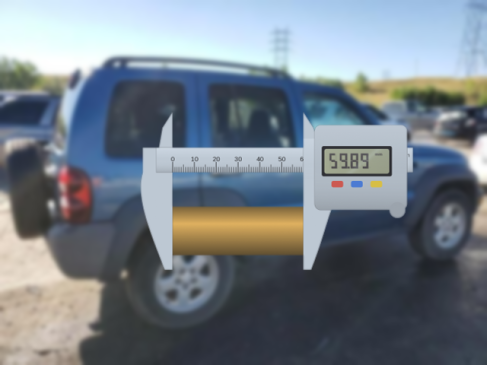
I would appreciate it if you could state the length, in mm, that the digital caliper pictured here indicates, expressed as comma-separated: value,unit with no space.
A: 59.89,mm
